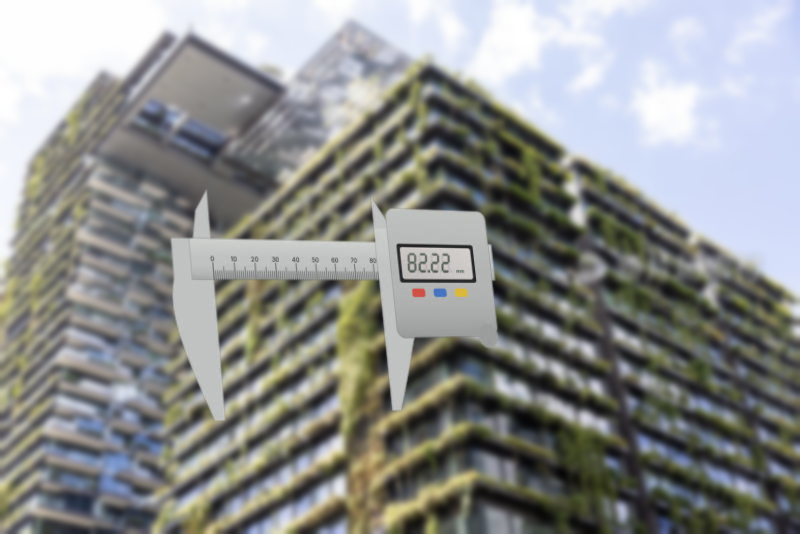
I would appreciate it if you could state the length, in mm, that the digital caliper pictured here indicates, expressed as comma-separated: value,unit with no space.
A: 82.22,mm
